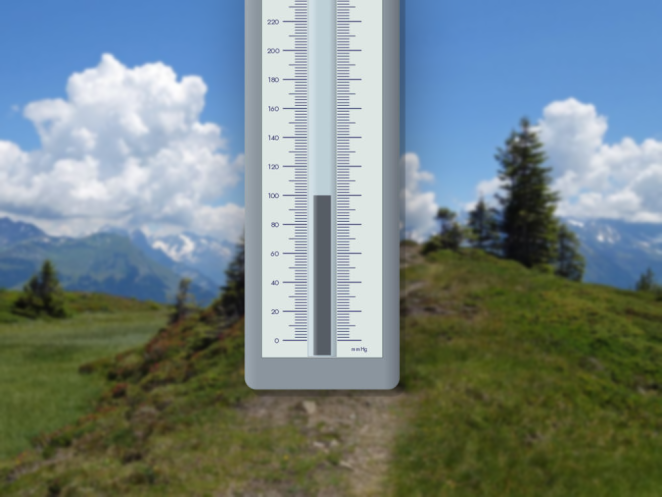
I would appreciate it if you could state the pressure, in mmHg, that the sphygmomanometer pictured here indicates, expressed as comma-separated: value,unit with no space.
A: 100,mmHg
